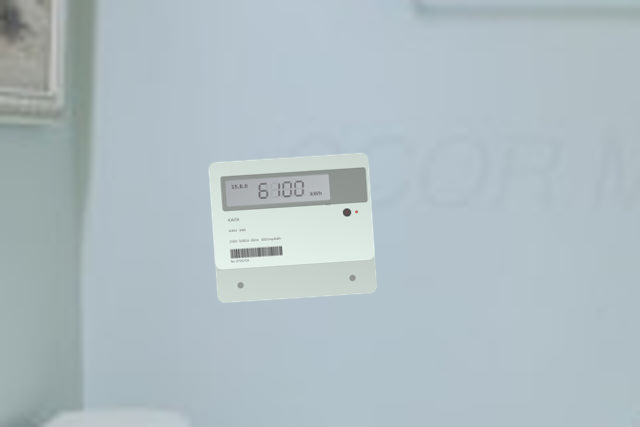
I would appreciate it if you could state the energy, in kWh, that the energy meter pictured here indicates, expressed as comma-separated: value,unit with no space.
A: 6100,kWh
